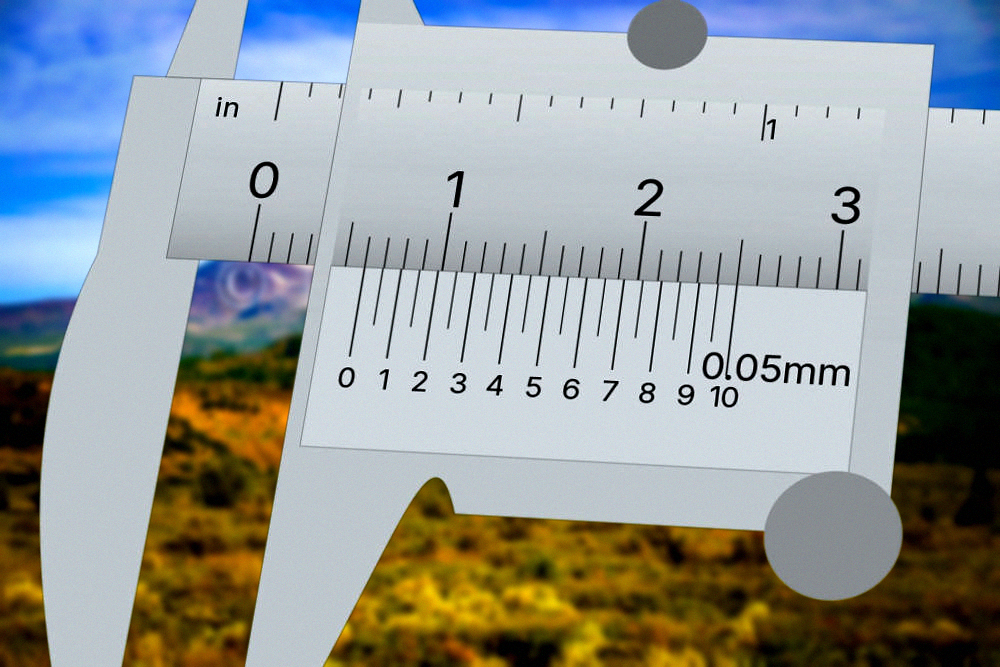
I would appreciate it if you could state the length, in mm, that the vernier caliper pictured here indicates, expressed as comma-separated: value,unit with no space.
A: 6.0,mm
